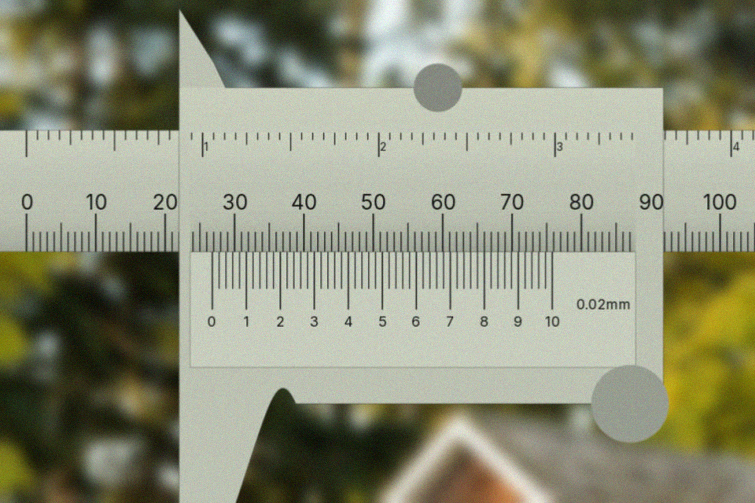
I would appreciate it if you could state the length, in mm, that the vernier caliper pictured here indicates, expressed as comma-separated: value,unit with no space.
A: 26.8,mm
